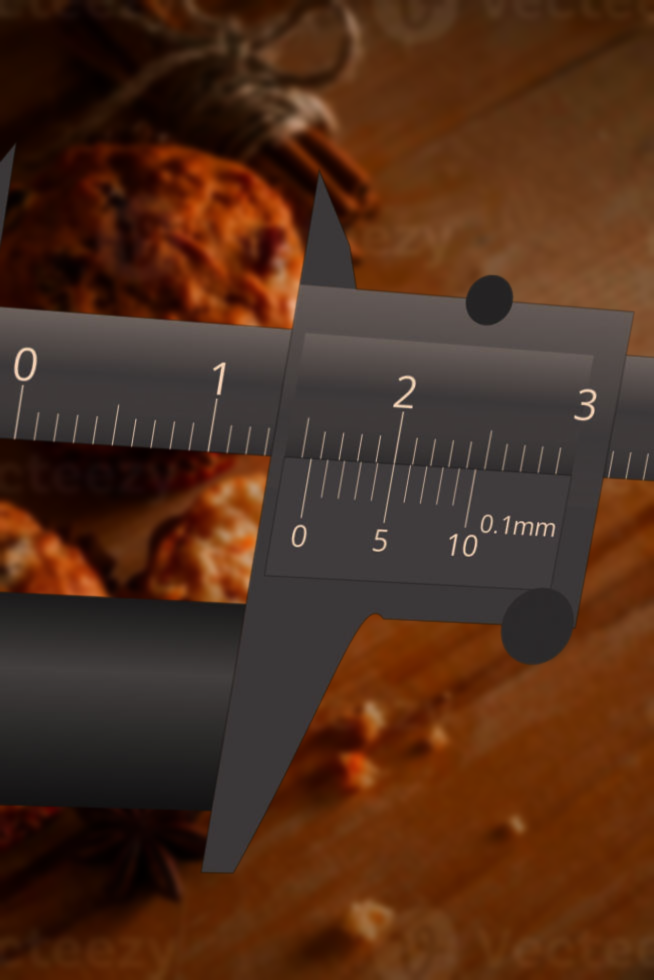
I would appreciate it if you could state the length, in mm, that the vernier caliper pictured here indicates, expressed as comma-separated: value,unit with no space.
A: 15.5,mm
